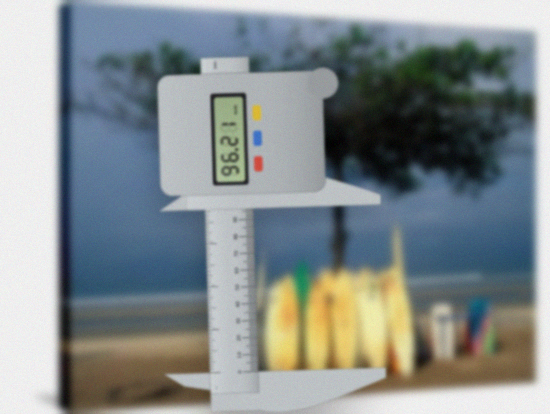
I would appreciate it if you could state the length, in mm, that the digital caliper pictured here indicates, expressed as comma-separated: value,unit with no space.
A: 96.21,mm
